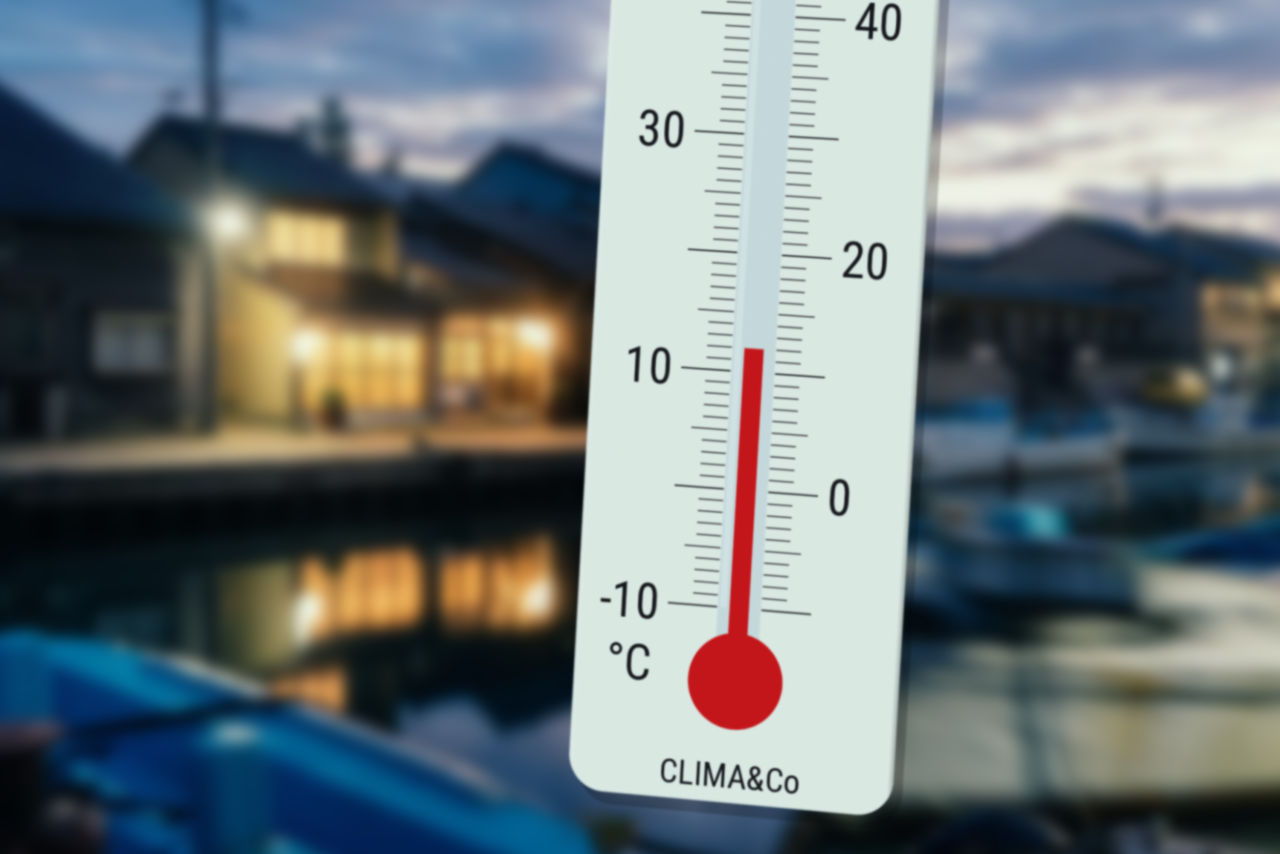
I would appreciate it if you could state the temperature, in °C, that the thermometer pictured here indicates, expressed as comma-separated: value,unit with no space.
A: 12,°C
